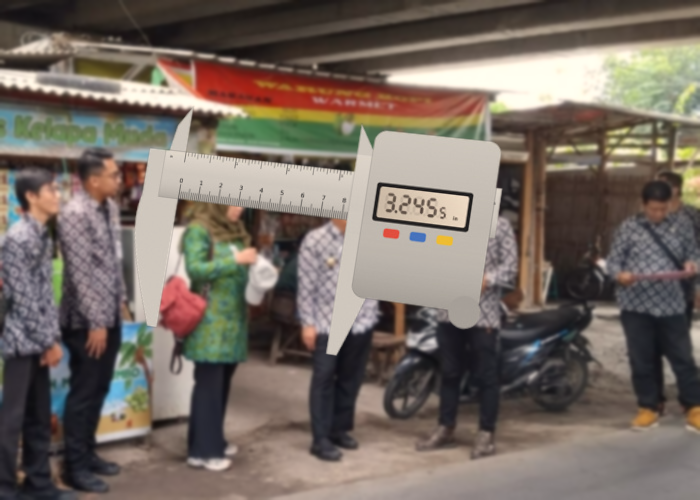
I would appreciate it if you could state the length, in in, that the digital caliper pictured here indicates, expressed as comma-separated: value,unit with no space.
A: 3.2455,in
